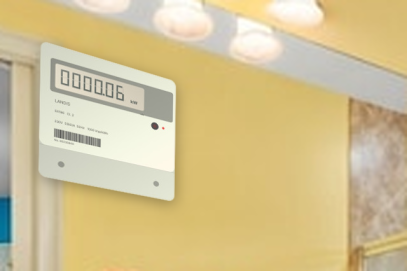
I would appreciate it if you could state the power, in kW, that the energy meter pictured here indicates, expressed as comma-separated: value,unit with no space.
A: 0.06,kW
